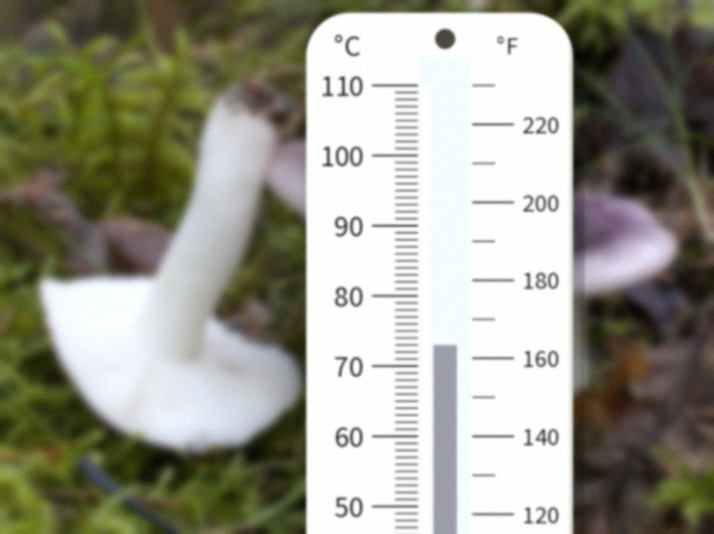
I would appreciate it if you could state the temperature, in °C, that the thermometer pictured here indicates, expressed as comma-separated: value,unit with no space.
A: 73,°C
